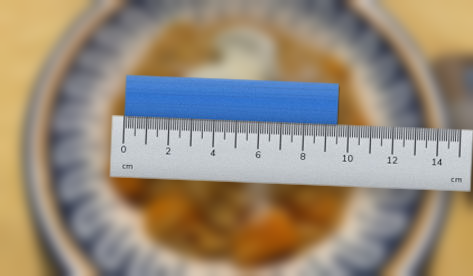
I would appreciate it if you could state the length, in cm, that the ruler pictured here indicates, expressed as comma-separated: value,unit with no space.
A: 9.5,cm
